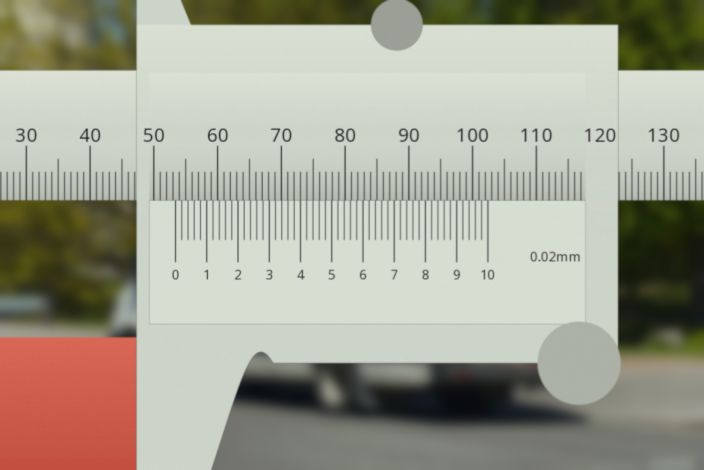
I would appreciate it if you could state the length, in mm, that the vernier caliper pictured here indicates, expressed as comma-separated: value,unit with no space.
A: 53.4,mm
